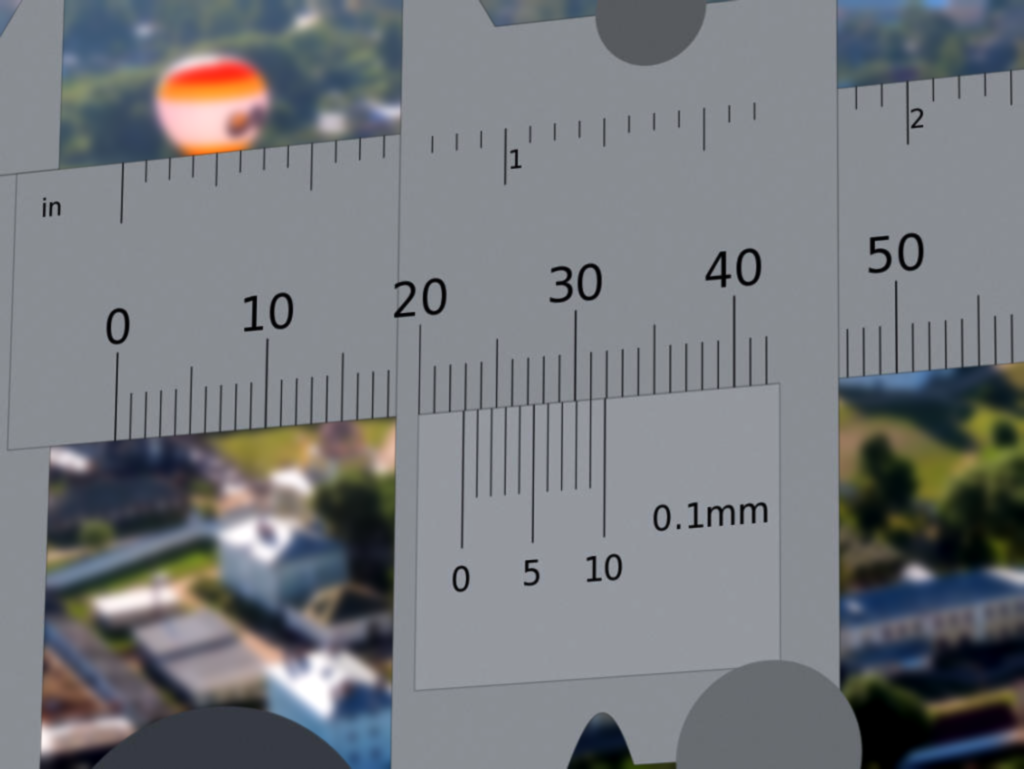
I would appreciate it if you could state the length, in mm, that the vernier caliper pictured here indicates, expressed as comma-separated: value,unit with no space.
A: 22.9,mm
